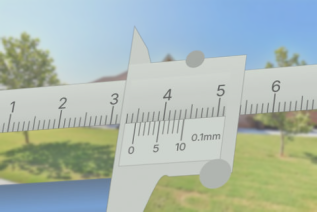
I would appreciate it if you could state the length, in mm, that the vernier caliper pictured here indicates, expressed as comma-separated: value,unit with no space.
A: 34.8,mm
